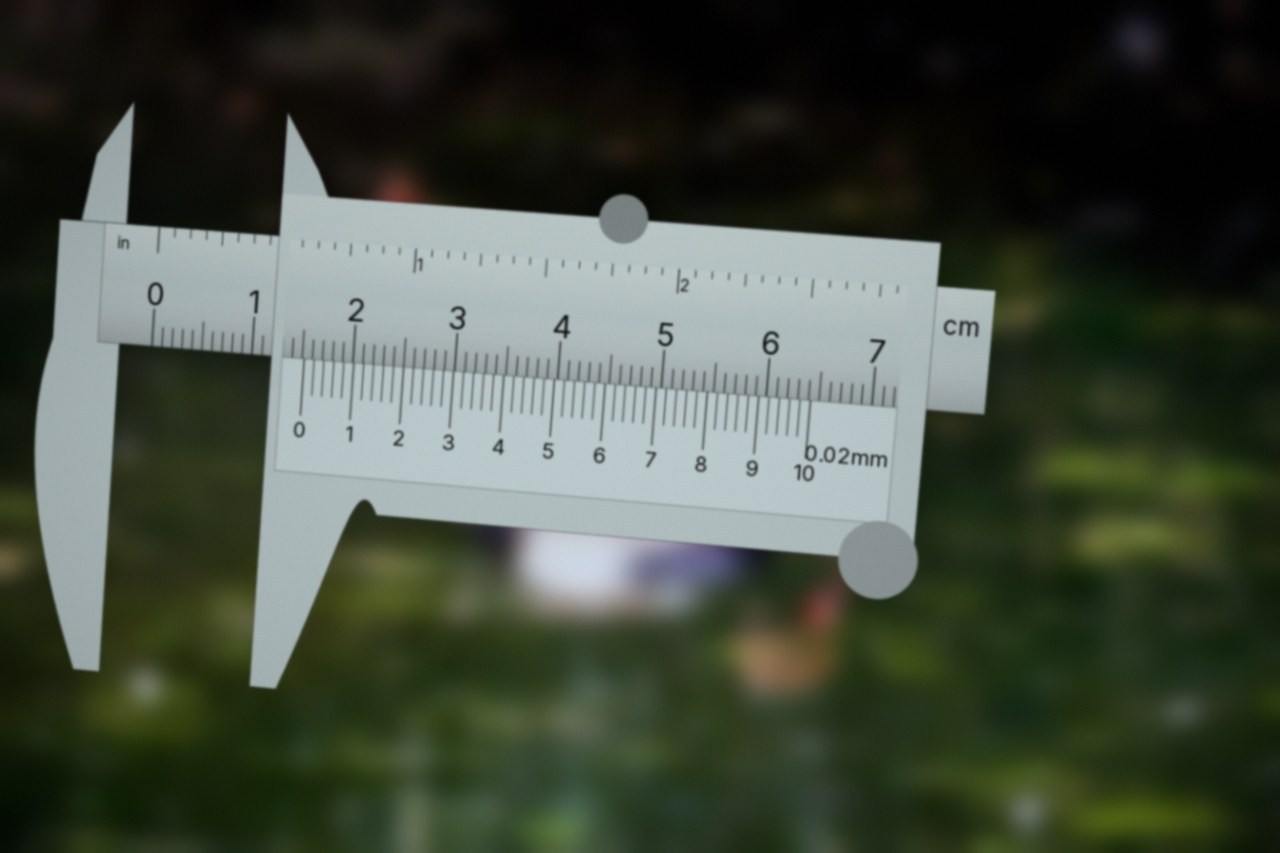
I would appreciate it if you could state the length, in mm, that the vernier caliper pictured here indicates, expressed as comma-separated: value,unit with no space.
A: 15.2,mm
